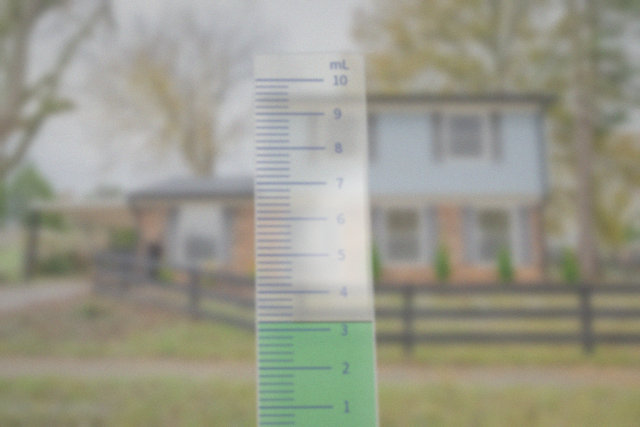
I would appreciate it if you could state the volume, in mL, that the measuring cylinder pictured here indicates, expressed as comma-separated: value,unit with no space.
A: 3.2,mL
